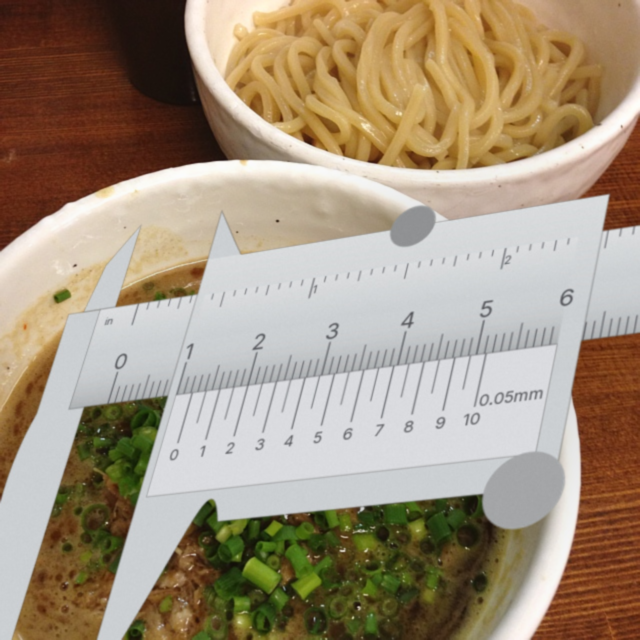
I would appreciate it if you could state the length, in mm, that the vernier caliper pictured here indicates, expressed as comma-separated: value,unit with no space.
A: 12.2,mm
